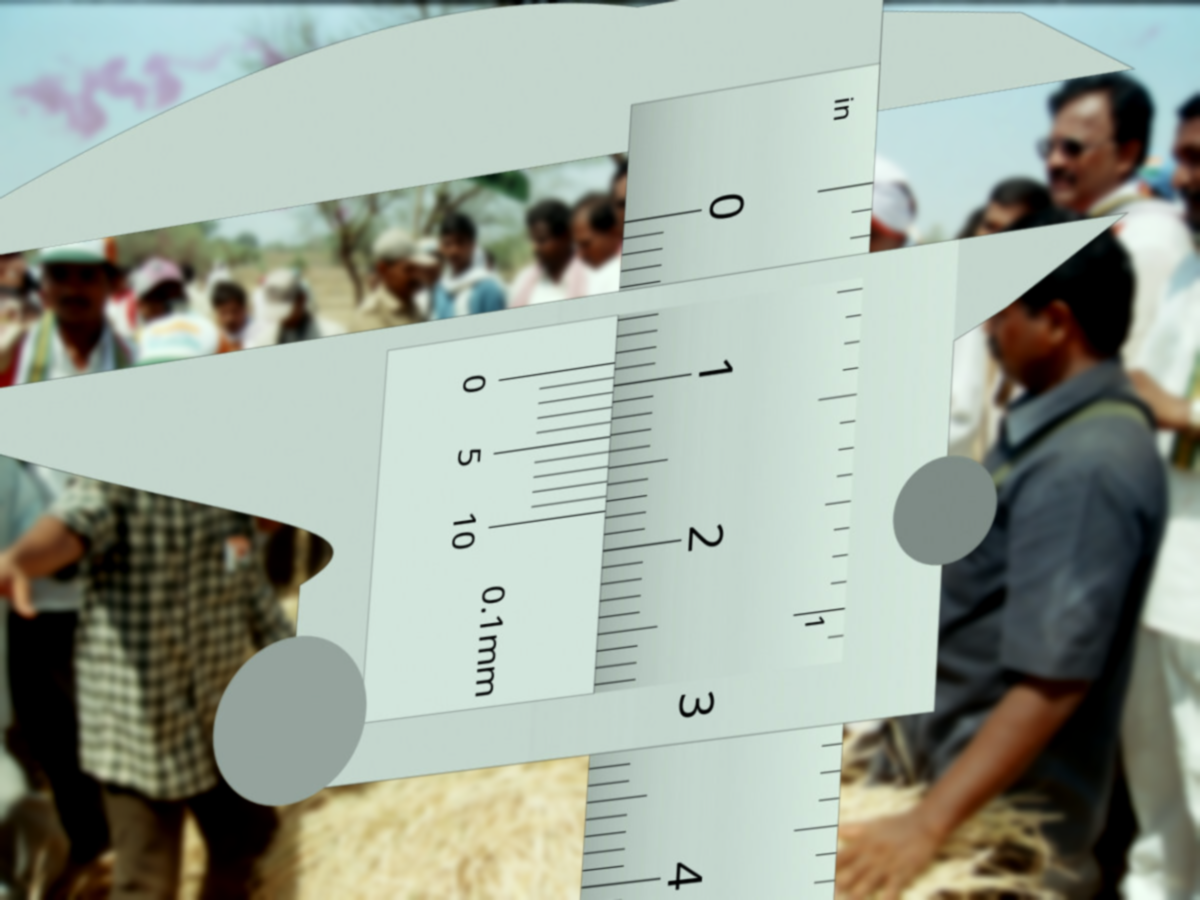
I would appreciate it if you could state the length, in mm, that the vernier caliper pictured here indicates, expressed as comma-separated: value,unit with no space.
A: 8.6,mm
